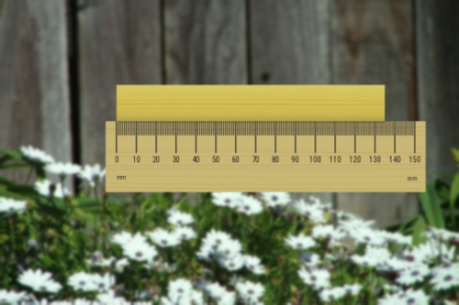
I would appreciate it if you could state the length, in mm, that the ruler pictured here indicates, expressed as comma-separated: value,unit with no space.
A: 135,mm
